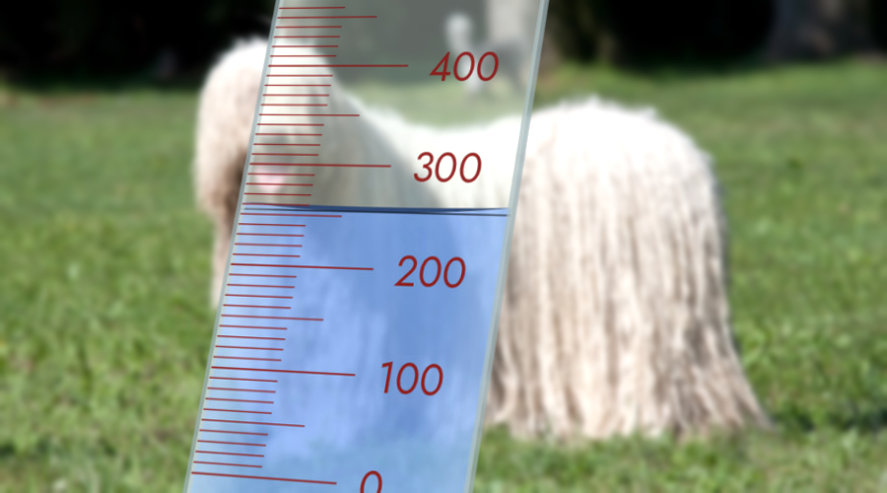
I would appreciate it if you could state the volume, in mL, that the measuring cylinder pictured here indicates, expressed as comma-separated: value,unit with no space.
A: 255,mL
